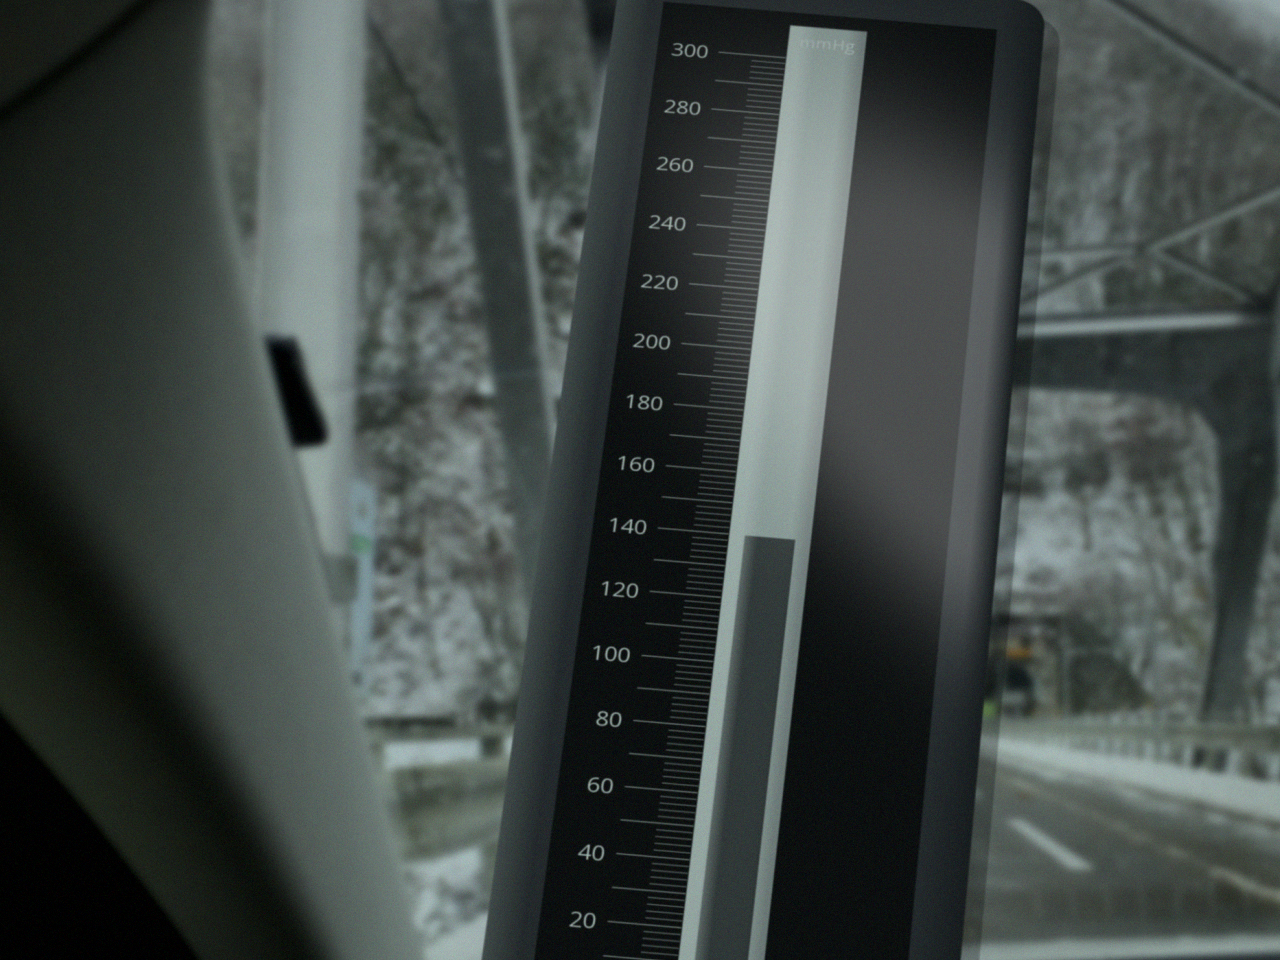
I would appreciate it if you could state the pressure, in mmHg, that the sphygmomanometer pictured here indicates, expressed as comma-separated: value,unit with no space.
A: 140,mmHg
